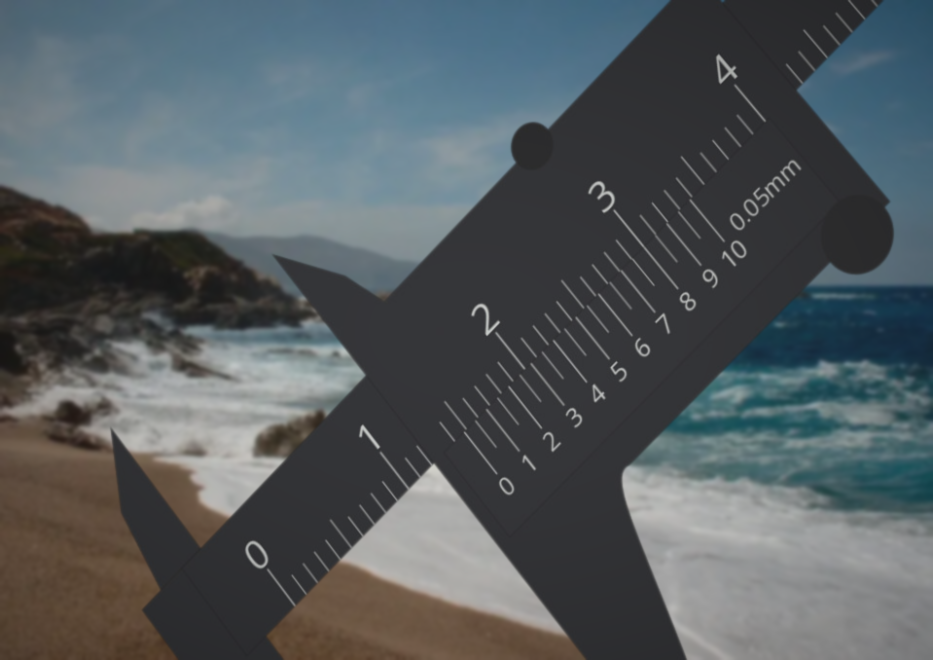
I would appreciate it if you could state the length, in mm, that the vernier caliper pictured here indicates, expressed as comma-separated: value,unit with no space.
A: 14.8,mm
